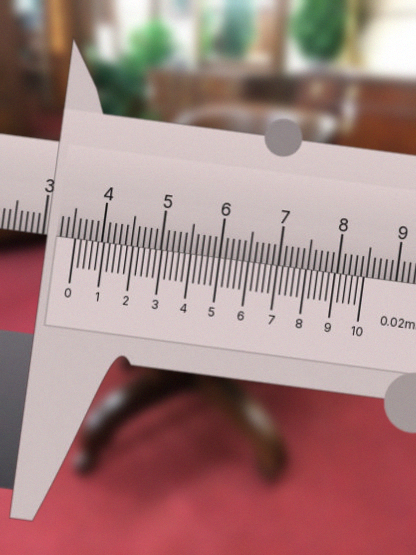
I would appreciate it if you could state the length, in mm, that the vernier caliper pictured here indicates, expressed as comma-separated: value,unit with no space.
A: 35.5,mm
